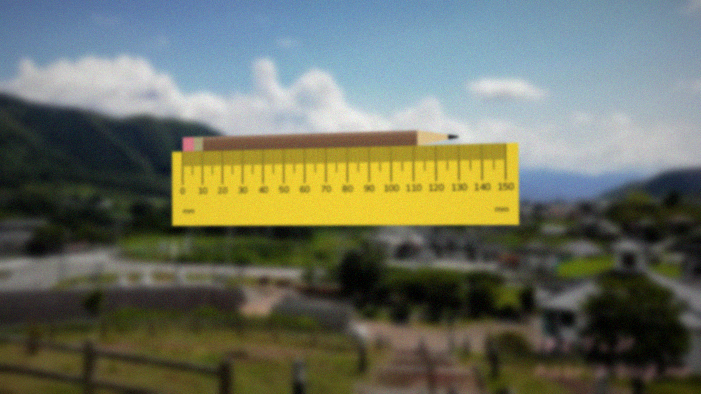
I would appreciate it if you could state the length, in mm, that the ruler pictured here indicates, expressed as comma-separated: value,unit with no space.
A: 130,mm
